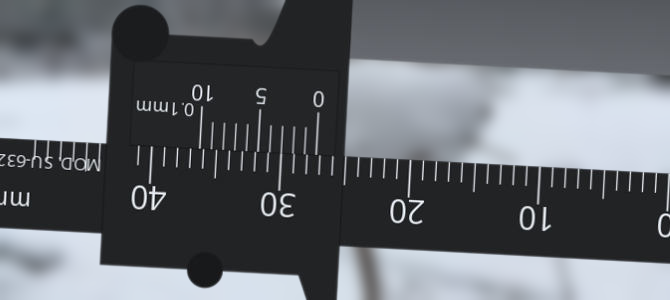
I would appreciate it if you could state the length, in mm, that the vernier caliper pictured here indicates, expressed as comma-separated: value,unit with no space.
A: 27.3,mm
